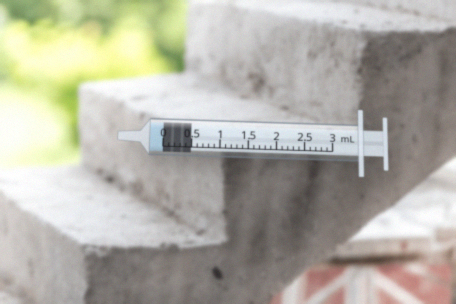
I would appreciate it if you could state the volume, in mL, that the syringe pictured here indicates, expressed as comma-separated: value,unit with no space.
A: 0,mL
